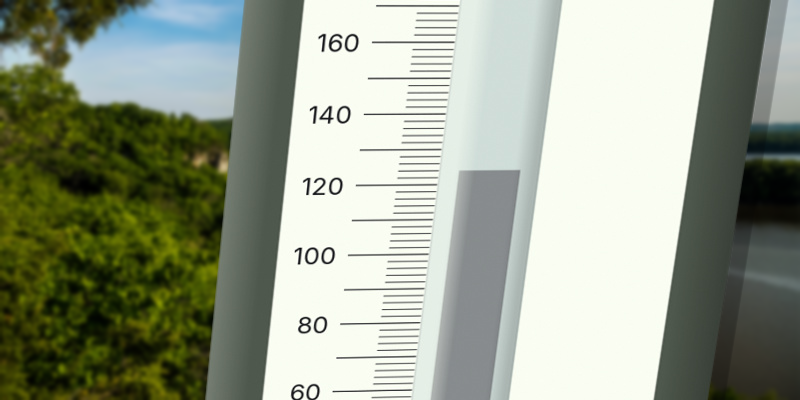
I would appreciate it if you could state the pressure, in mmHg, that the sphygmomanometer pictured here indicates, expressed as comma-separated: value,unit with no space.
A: 124,mmHg
